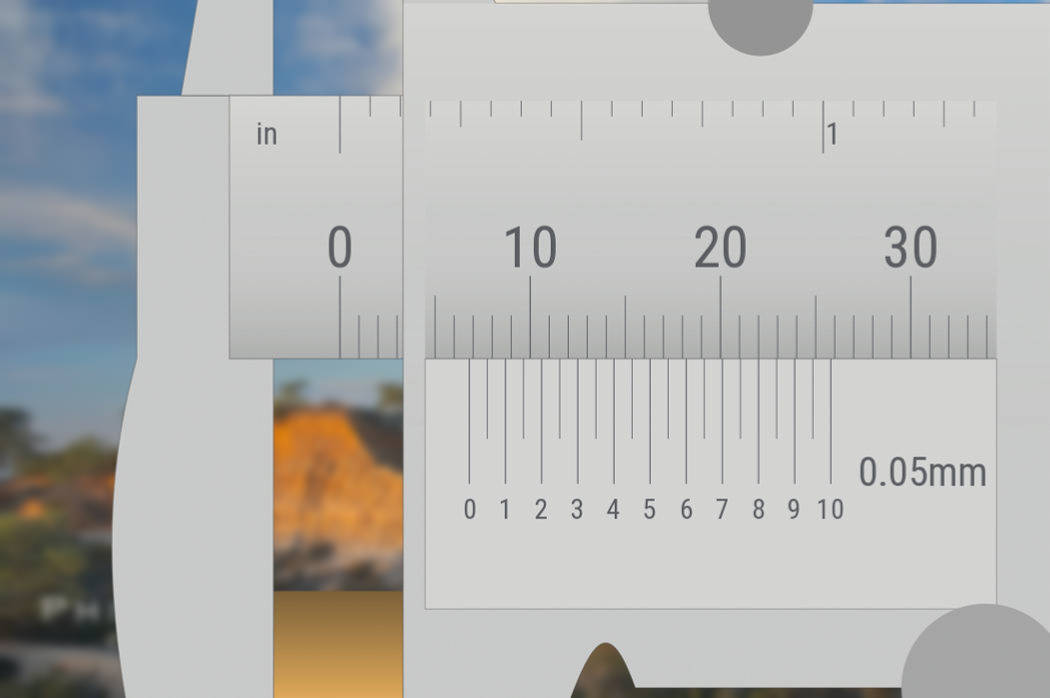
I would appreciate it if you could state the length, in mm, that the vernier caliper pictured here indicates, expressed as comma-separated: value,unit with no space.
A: 6.8,mm
